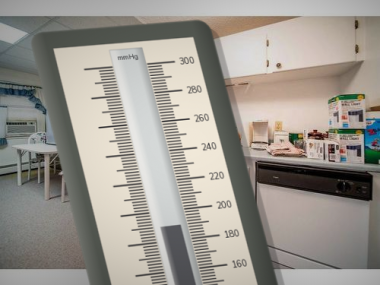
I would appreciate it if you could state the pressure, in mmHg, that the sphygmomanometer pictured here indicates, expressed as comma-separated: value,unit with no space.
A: 190,mmHg
